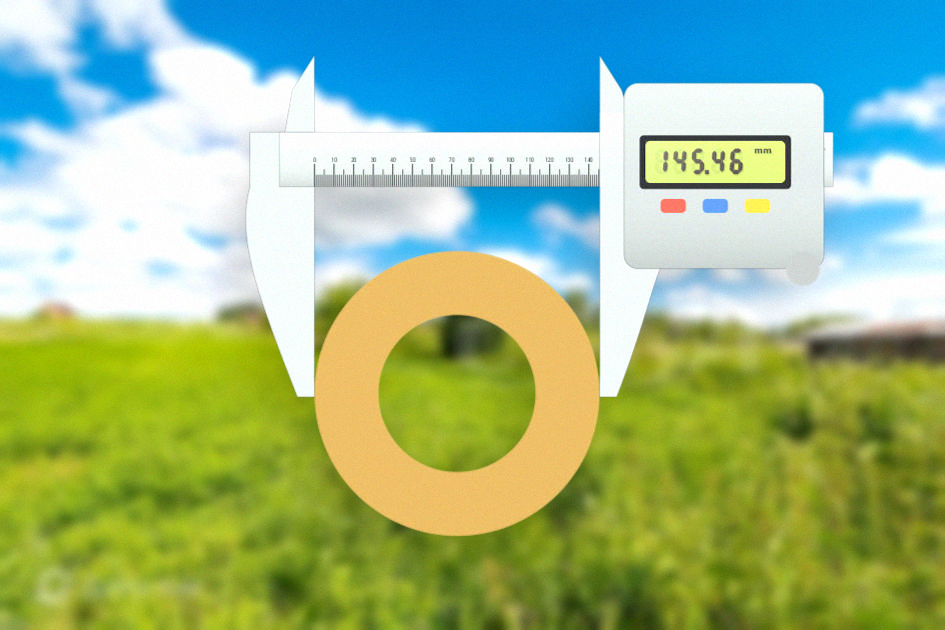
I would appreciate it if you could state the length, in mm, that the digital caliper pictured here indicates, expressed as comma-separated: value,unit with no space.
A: 145.46,mm
